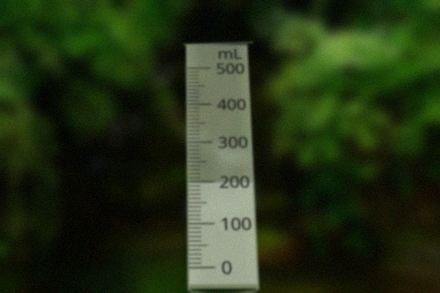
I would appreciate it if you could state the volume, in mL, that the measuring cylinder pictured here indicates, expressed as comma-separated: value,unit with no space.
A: 200,mL
